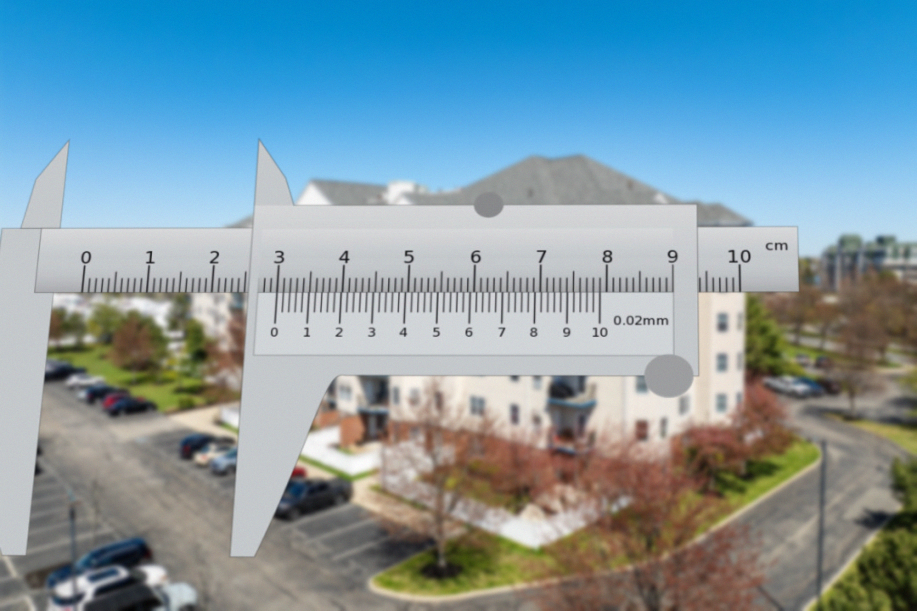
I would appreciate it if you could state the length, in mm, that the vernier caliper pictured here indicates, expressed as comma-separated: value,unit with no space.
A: 30.0,mm
